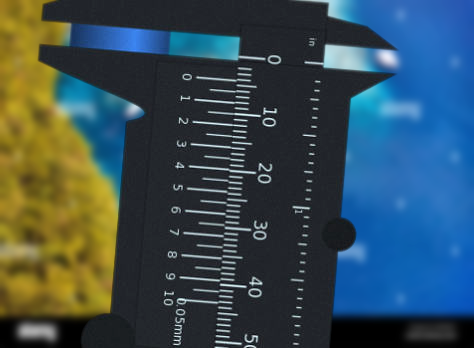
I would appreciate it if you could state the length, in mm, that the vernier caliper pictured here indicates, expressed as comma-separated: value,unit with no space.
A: 4.2,mm
